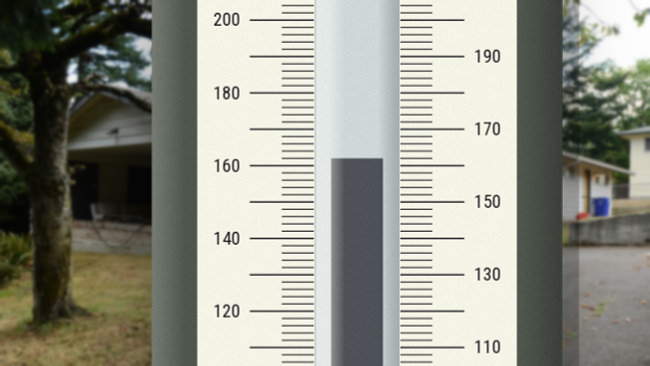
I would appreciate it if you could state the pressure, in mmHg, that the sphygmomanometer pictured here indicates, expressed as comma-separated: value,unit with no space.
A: 162,mmHg
